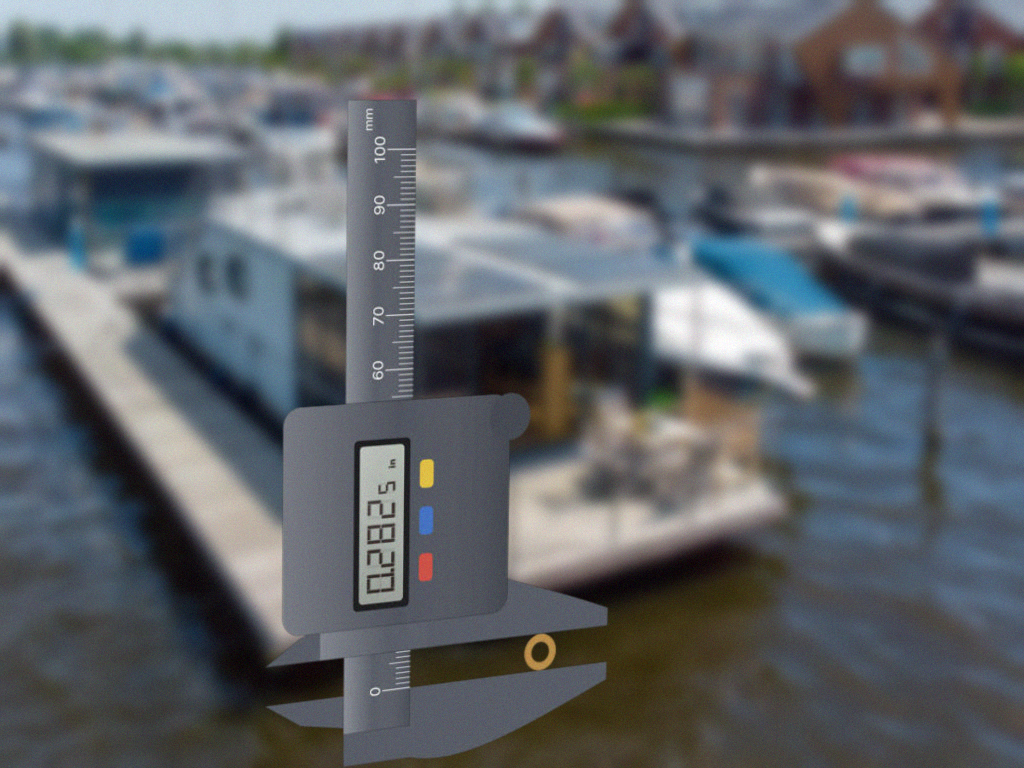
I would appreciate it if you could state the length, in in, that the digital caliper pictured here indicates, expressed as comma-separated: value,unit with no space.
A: 0.2825,in
